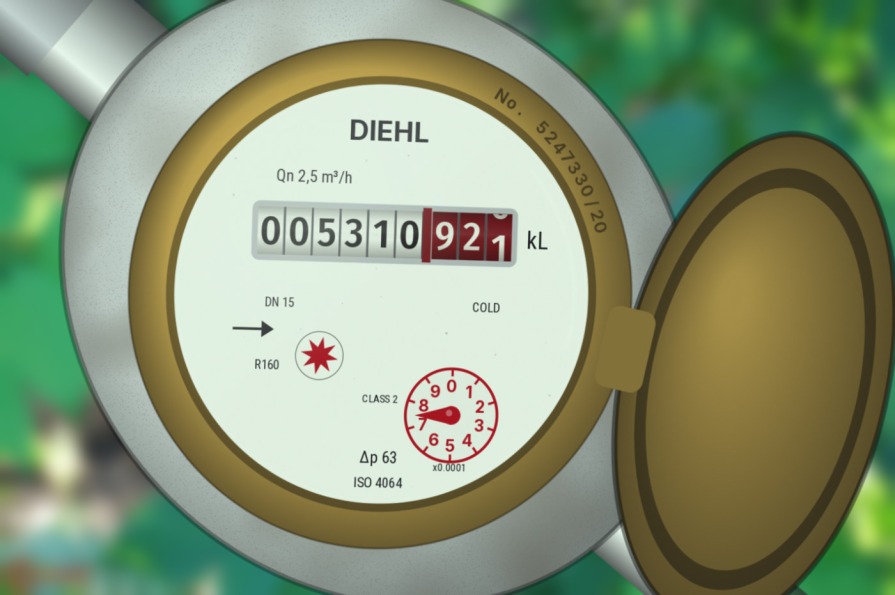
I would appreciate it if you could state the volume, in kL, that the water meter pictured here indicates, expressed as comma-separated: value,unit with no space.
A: 5310.9207,kL
